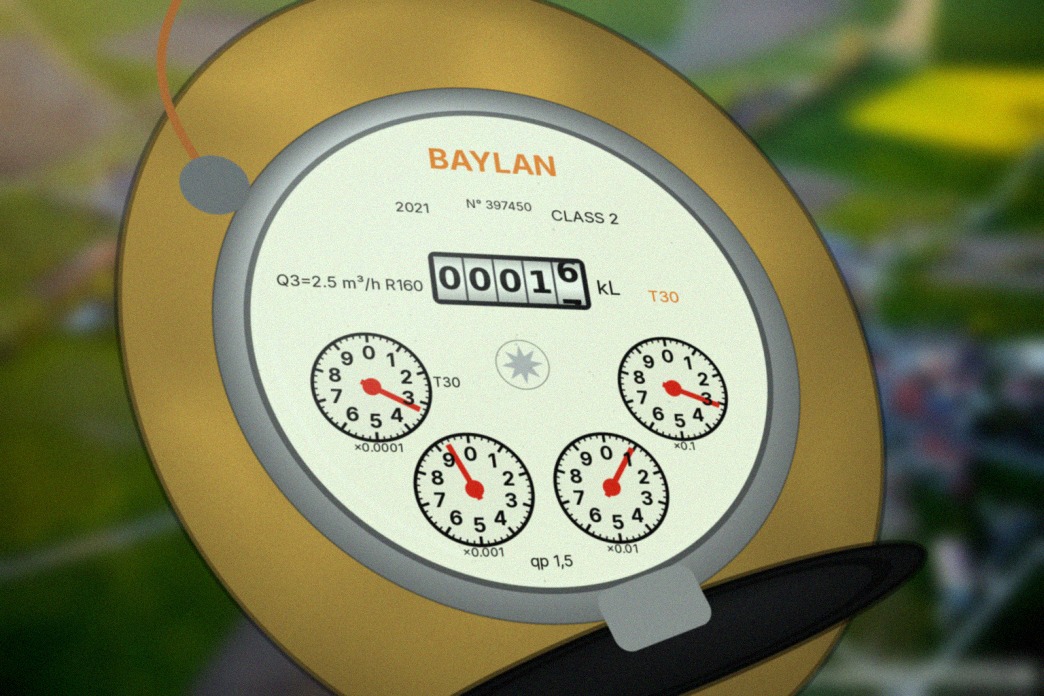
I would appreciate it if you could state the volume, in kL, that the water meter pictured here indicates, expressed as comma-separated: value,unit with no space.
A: 16.3093,kL
